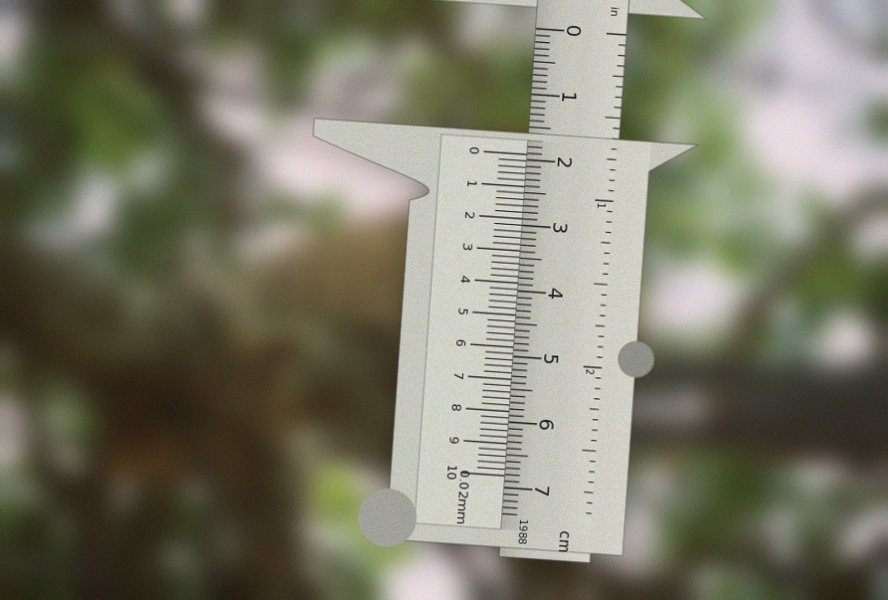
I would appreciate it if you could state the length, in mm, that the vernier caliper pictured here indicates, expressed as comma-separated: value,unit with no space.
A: 19.2,mm
